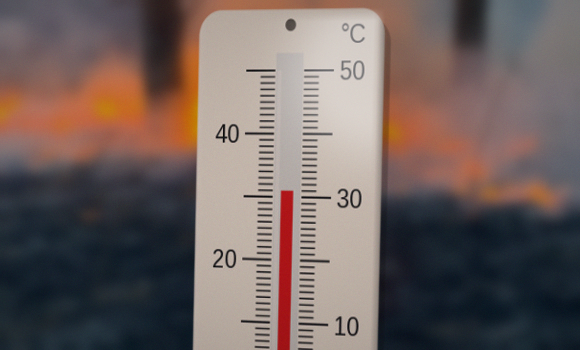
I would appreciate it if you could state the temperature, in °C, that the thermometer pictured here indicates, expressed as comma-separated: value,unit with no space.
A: 31,°C
